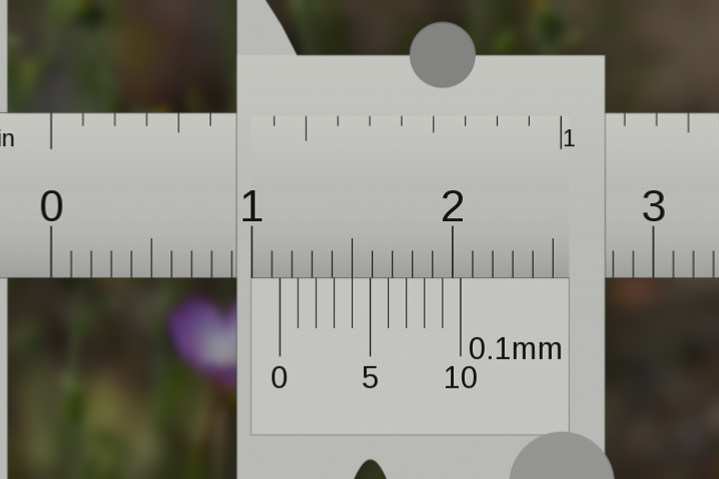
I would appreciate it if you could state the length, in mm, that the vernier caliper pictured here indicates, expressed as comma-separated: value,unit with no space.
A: 11.4,mm
